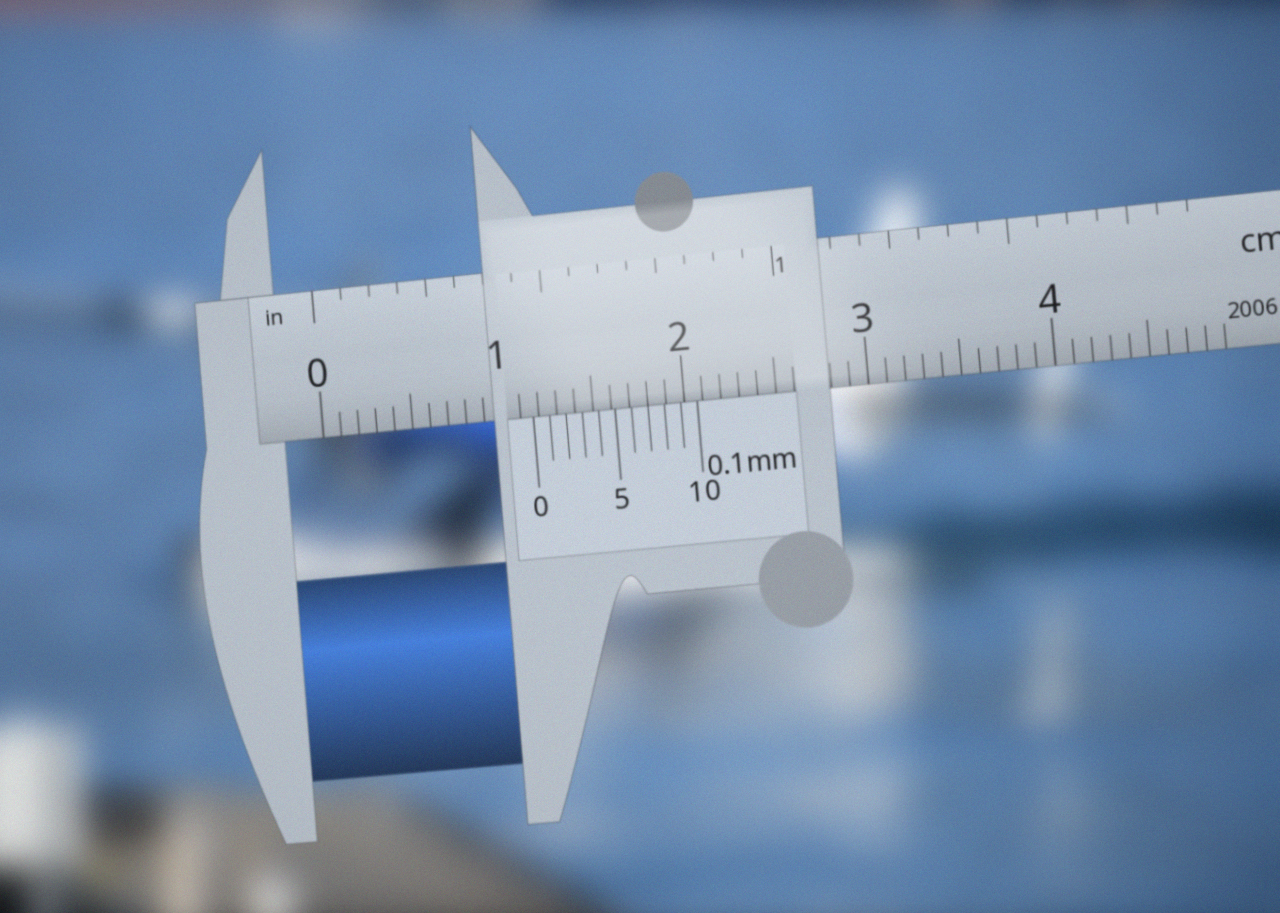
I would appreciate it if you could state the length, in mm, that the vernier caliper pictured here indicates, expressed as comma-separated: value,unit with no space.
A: 11.7,mm
